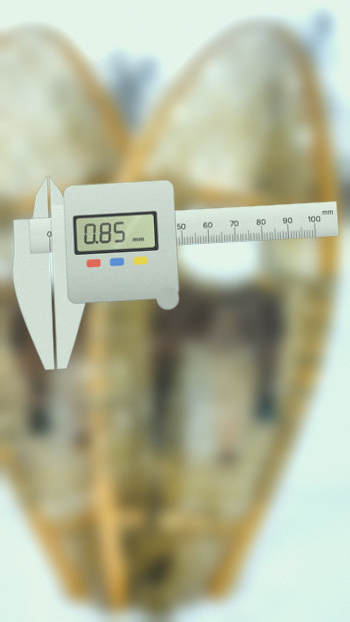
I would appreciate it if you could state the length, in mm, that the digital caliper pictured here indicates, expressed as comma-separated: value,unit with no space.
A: 0.85,mm
